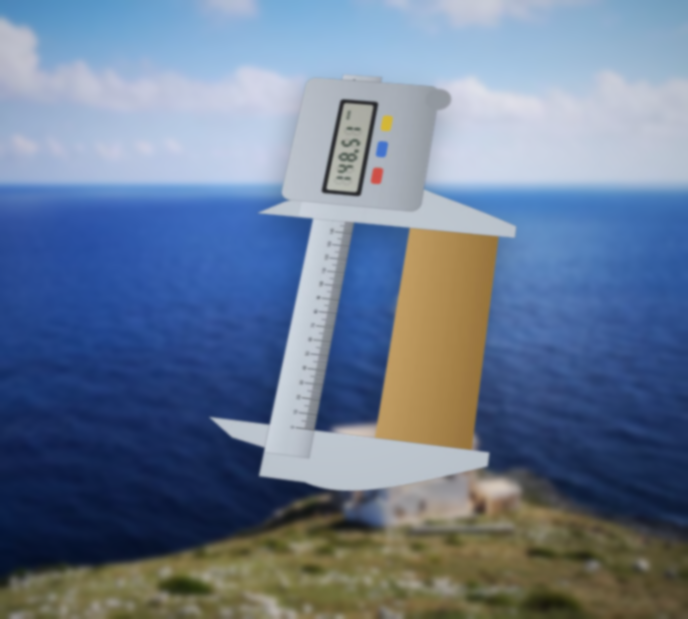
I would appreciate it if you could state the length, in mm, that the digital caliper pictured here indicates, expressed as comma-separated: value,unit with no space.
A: 148.51,mm
